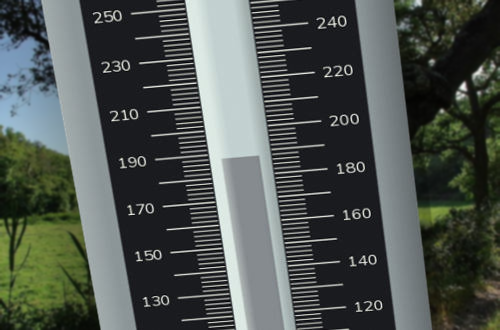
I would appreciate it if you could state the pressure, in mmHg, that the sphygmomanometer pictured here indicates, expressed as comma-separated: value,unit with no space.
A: 188,mmHg
